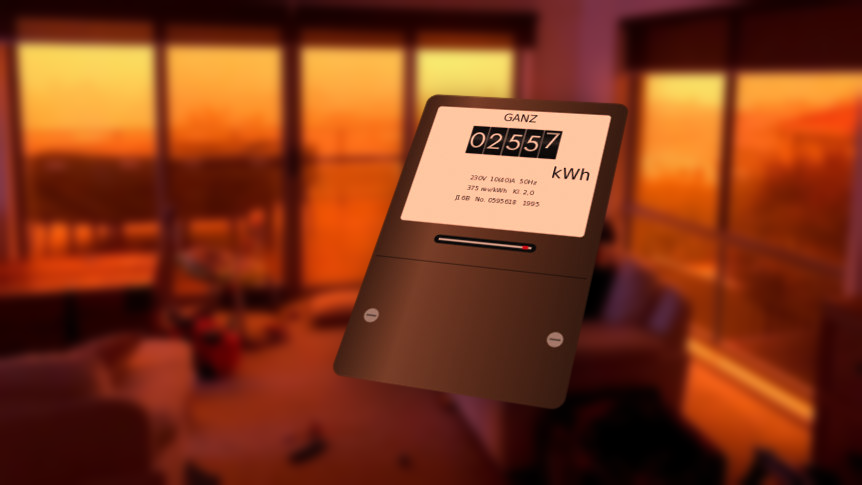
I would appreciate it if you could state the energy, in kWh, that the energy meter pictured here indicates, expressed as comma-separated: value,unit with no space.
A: 2557,kWh
